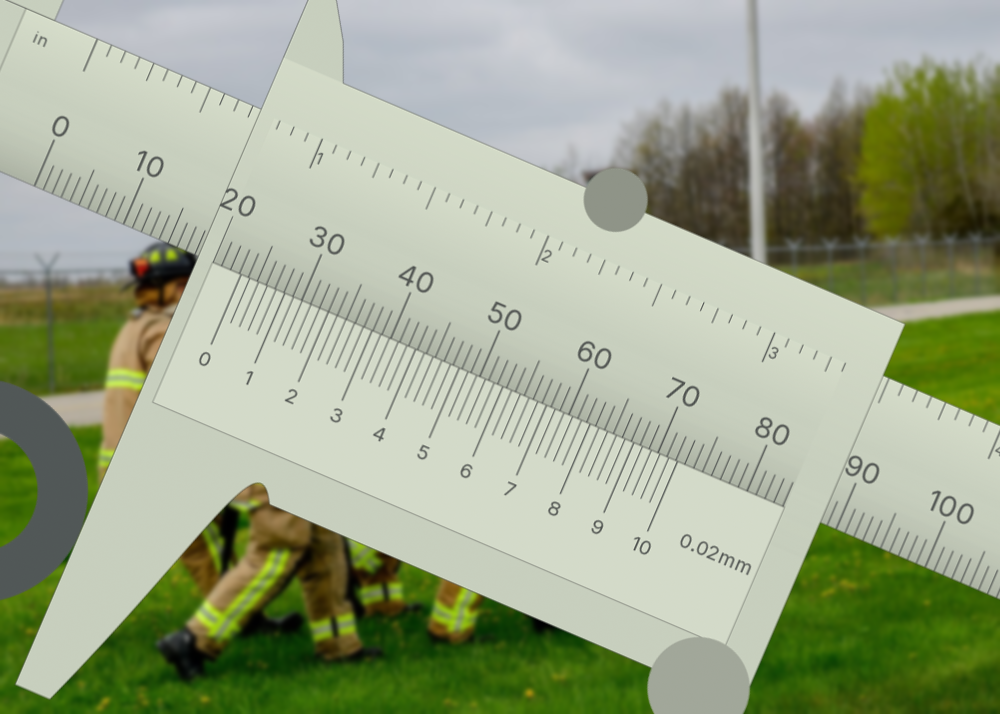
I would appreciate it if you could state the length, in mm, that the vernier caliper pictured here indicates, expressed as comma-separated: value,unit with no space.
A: 23.2,mm
